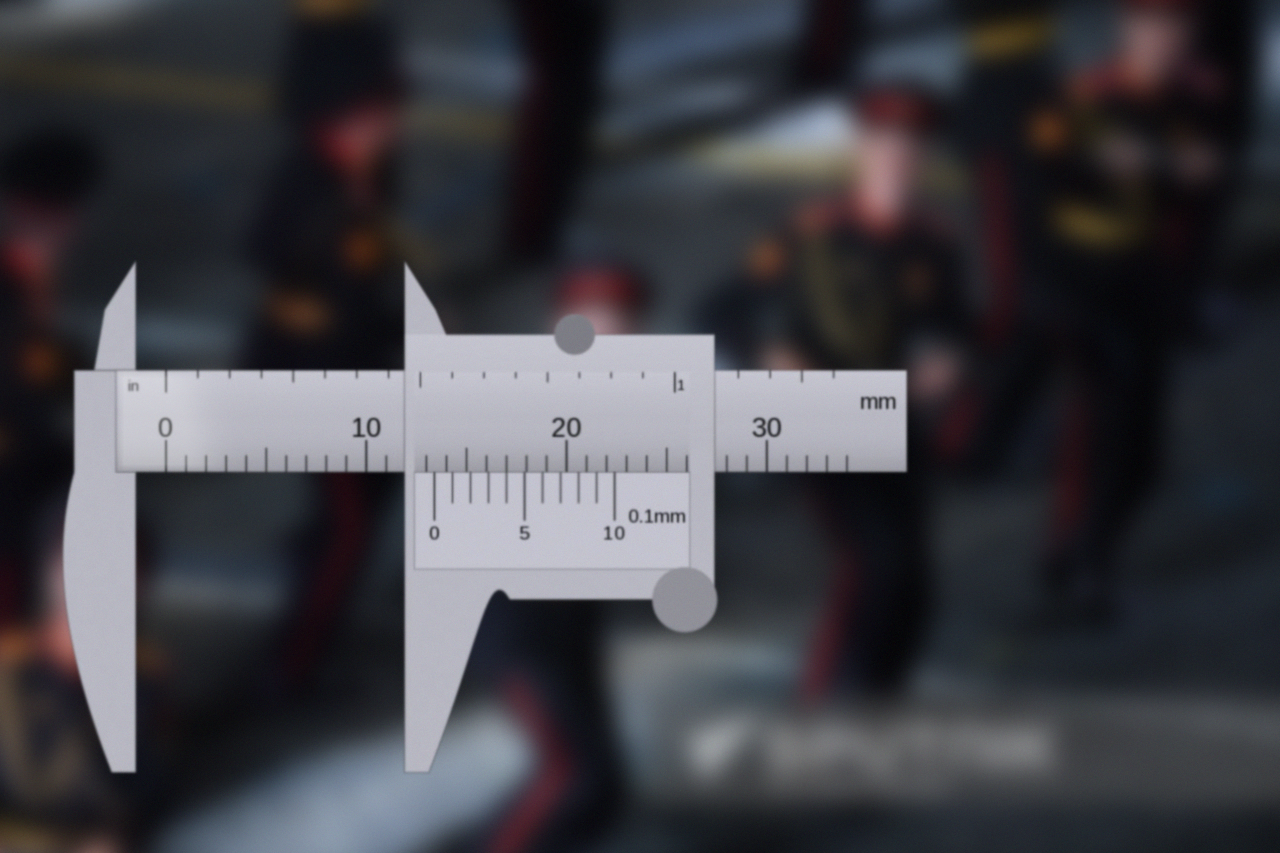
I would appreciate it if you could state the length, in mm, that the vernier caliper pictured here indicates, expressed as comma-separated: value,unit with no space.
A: 13.4,mm
